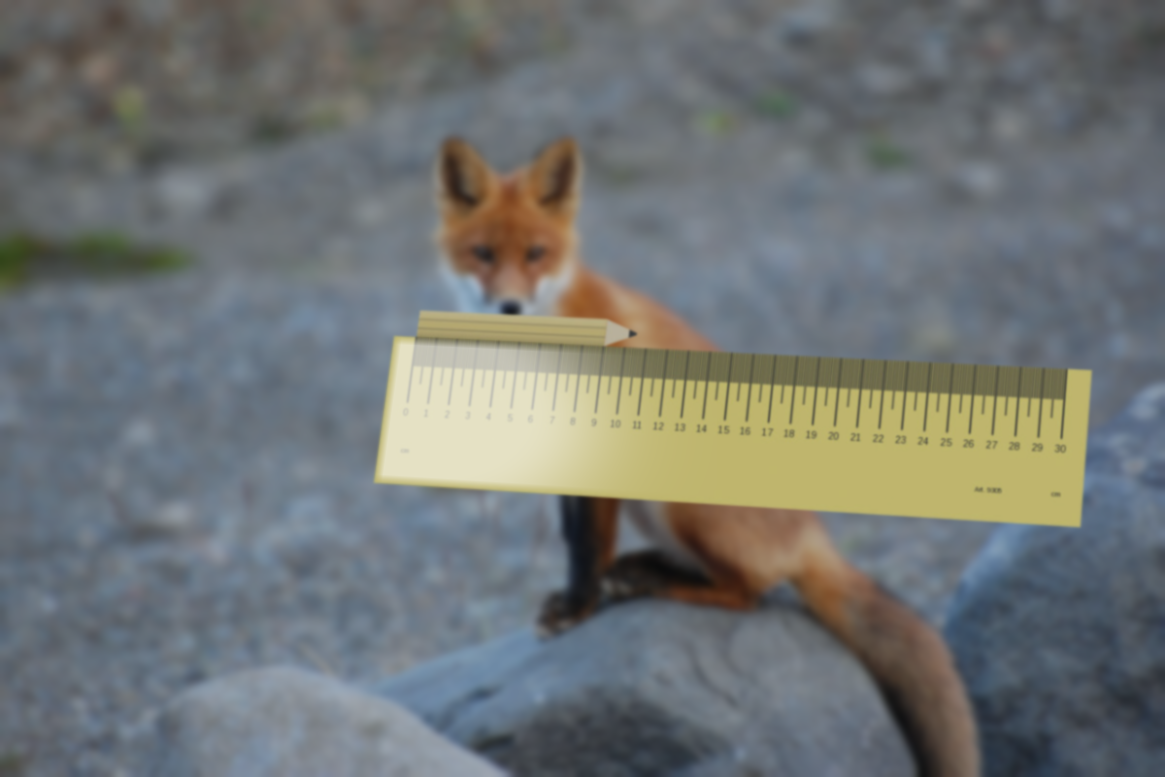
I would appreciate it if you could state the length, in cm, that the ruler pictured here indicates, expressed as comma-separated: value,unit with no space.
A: 10.5,cm
